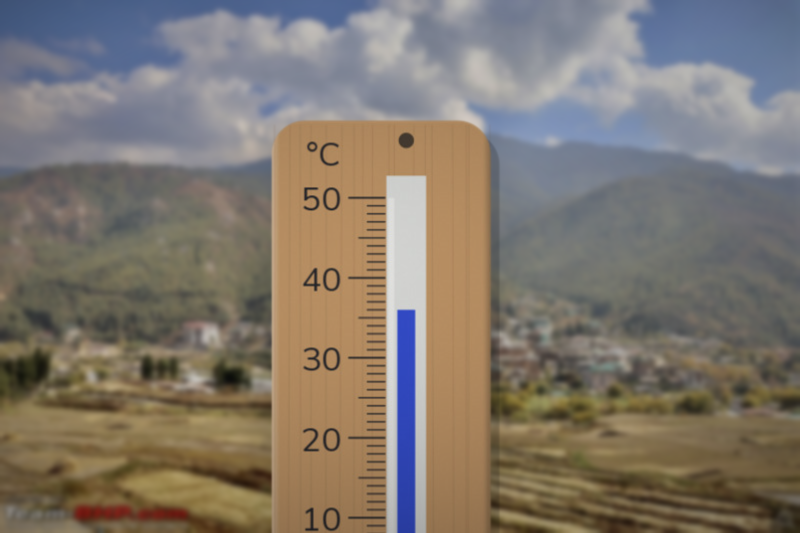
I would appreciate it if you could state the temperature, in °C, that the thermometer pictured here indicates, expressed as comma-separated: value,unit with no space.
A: 36,°C
